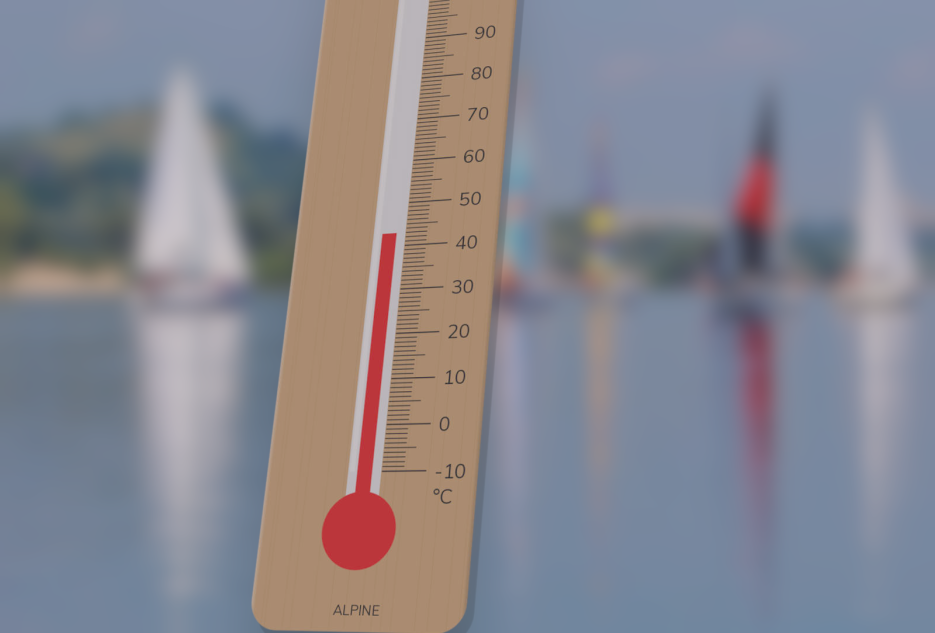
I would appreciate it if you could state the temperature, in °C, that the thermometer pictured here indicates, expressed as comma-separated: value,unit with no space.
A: 43,°C
